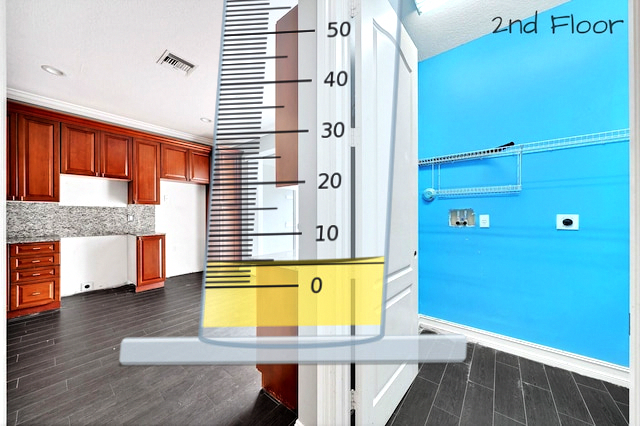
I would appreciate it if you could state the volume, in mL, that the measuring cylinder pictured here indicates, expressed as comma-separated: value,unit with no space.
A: 4,mL
